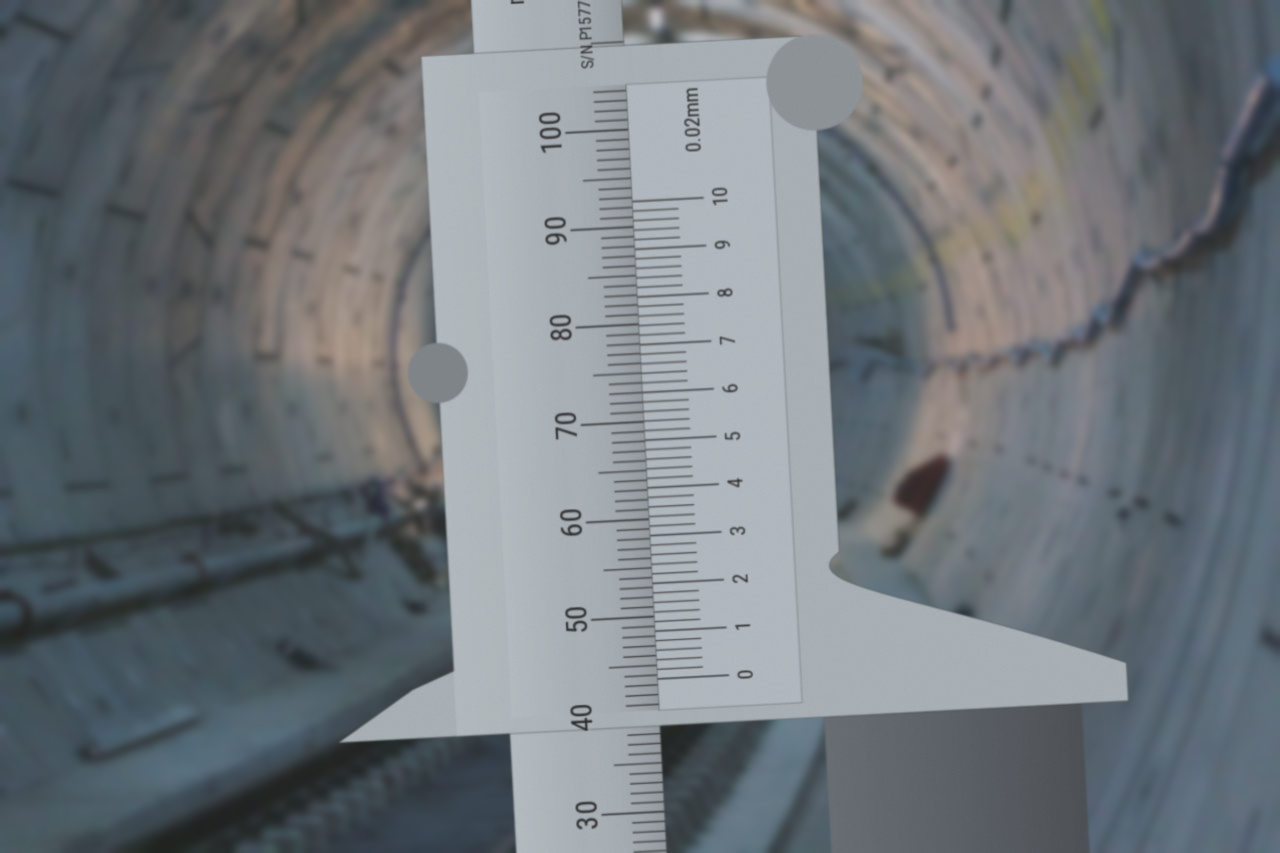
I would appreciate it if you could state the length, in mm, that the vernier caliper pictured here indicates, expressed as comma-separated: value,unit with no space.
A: 43.6,mm
